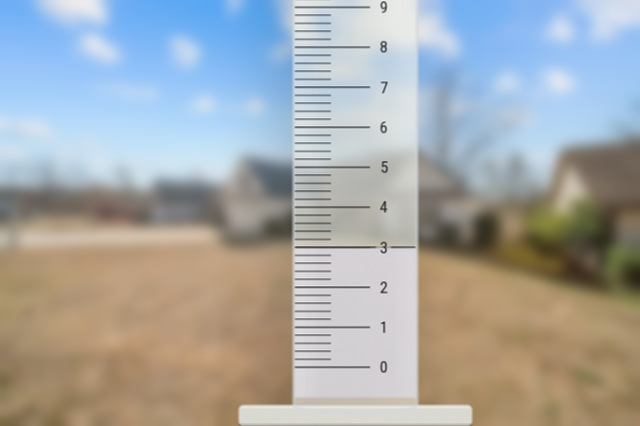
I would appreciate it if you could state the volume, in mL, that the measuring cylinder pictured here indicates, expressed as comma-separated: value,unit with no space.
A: 3,mL
